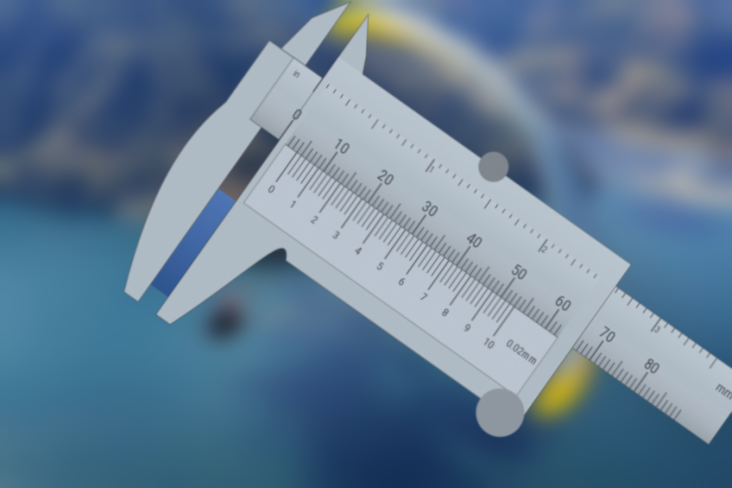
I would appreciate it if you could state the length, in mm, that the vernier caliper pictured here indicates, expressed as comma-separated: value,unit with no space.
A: 4.0,mm
